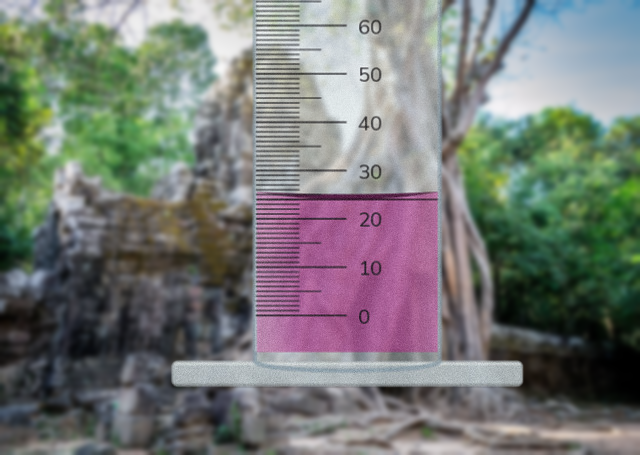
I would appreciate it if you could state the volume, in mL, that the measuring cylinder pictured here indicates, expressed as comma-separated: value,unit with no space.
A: 24,mL
